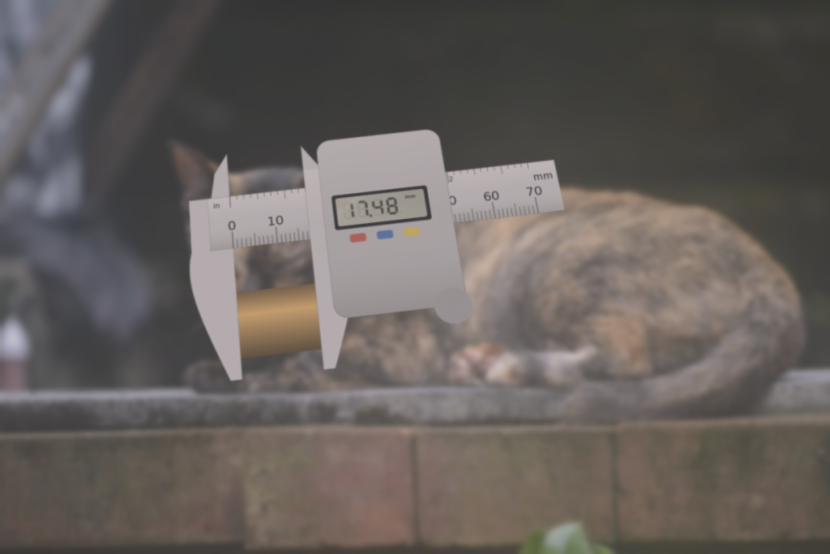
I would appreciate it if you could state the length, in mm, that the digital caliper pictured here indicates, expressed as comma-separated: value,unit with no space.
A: 17.48,mm
